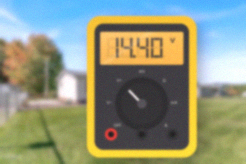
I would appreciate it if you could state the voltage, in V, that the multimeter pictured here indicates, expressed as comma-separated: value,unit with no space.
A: 14.40,V
